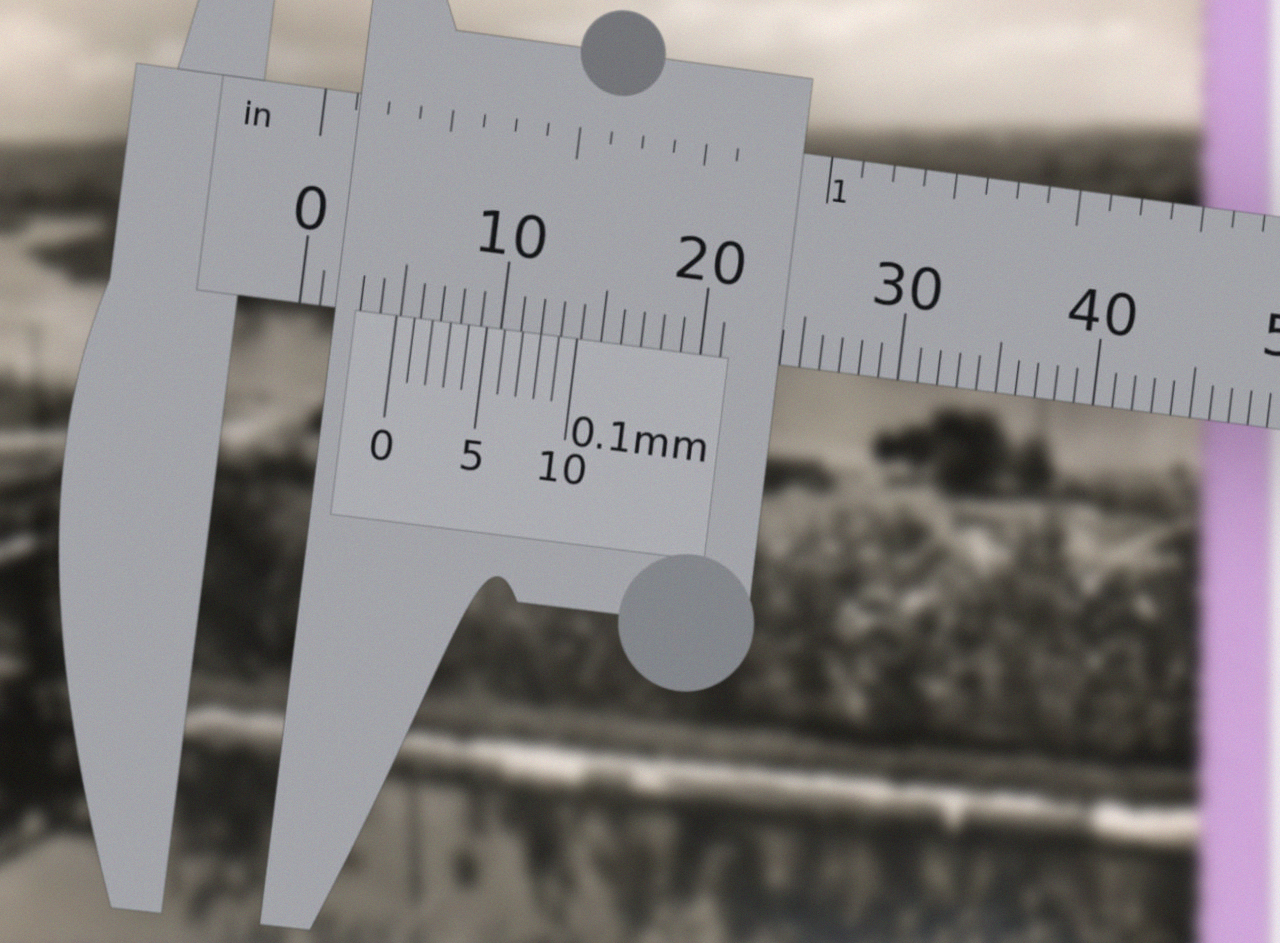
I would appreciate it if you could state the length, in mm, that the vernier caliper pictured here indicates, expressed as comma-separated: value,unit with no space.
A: 4.8,mm
